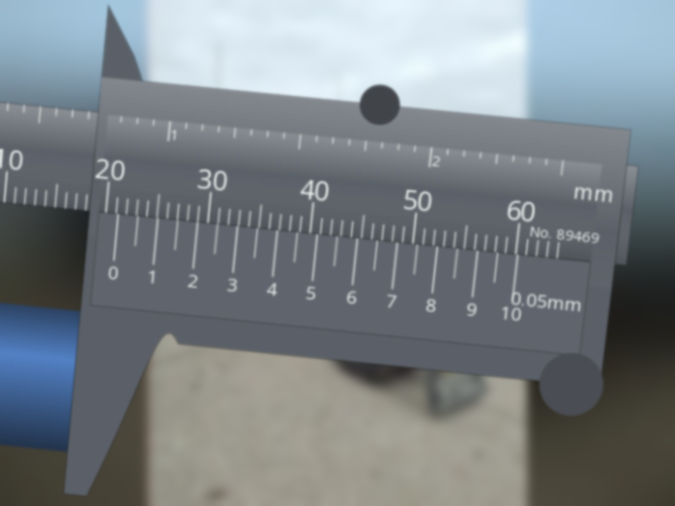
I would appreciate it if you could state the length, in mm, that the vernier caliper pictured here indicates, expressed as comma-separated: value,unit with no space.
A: 21.2,mm
